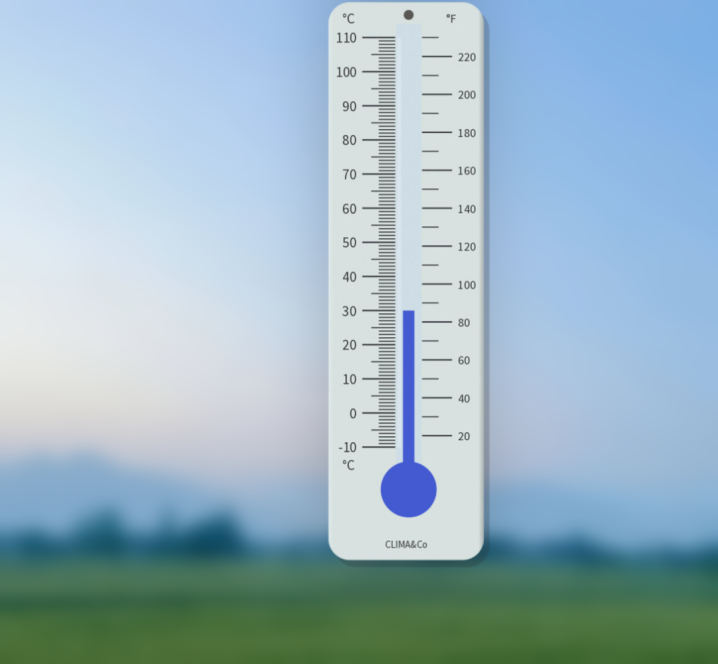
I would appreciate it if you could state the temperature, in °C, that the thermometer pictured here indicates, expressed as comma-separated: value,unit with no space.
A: 30,°C
